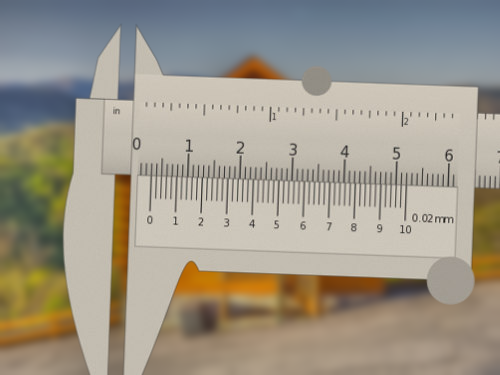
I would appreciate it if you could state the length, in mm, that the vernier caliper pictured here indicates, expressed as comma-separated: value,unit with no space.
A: 3.0,mm
